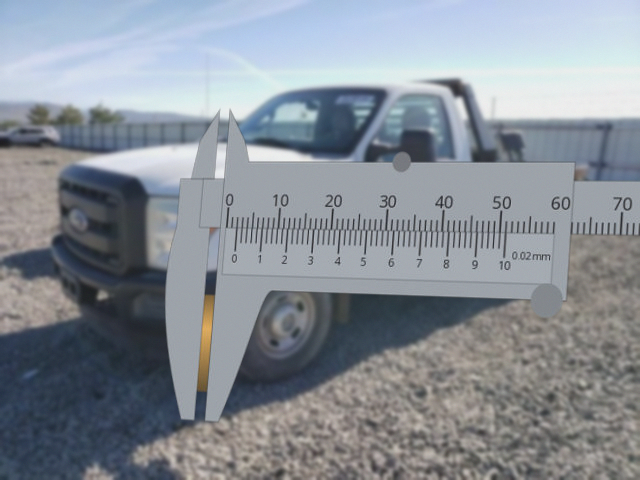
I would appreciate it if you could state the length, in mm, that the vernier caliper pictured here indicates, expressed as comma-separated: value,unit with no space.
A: 2.0,mm
